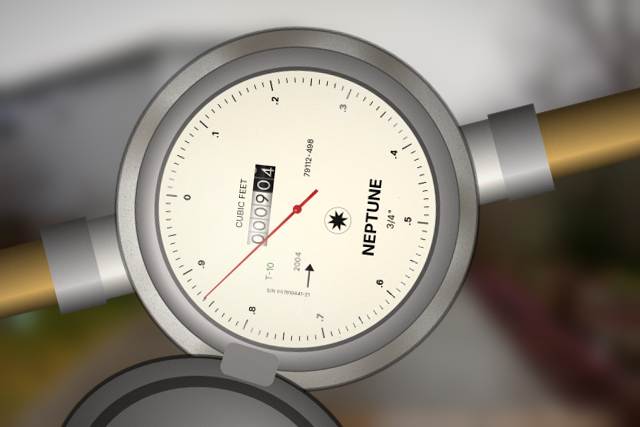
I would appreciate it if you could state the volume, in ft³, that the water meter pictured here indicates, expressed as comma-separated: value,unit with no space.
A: 903.86,ft³
